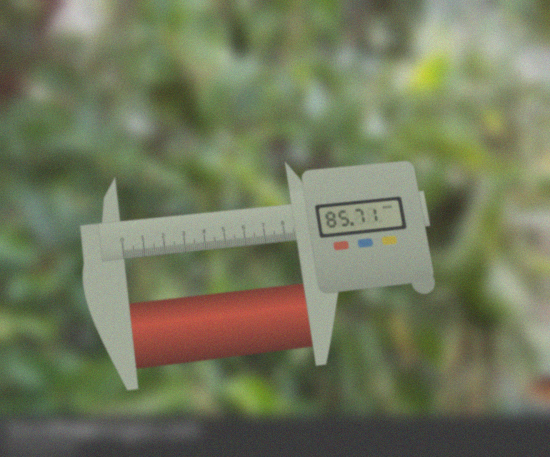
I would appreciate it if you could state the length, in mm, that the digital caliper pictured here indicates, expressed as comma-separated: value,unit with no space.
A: 85.71,mm
